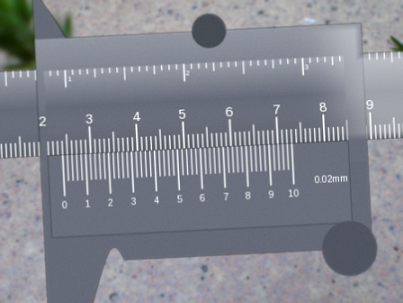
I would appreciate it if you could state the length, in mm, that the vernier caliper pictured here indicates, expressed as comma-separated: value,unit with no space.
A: 24.0,mm
